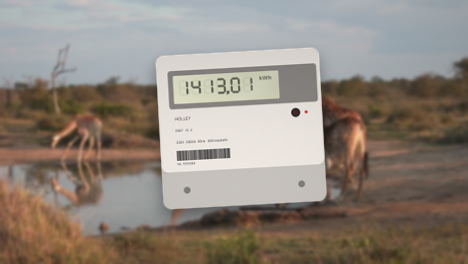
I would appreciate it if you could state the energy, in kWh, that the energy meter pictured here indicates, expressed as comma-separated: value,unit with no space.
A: 1413.01,kWh
